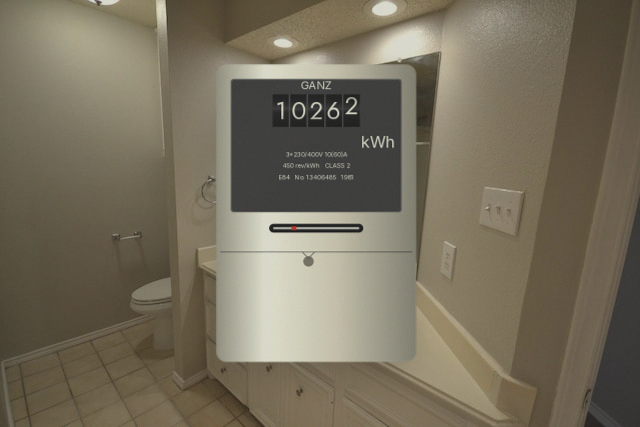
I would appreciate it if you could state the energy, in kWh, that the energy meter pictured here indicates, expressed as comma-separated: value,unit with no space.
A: 10262,kWh
